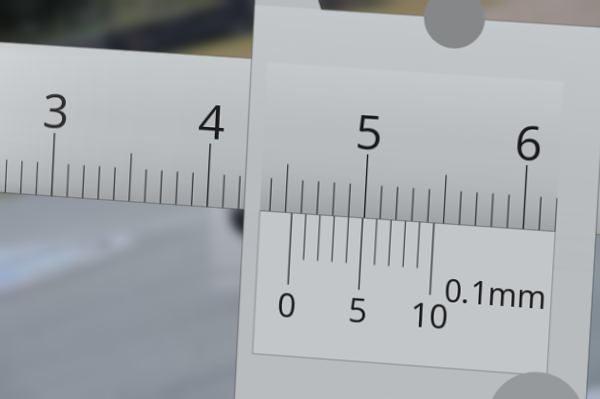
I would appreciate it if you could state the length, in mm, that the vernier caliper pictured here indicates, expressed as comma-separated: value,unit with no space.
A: 45.4,mm
